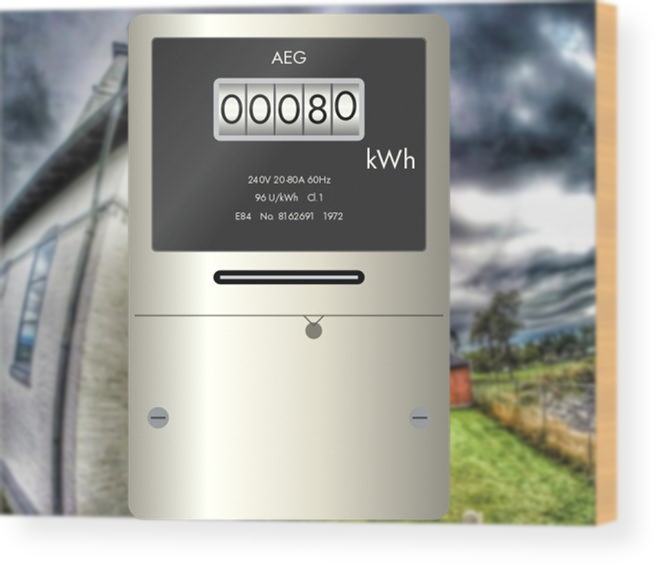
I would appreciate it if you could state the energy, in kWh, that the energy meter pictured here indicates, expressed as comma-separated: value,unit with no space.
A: 80,kWh
